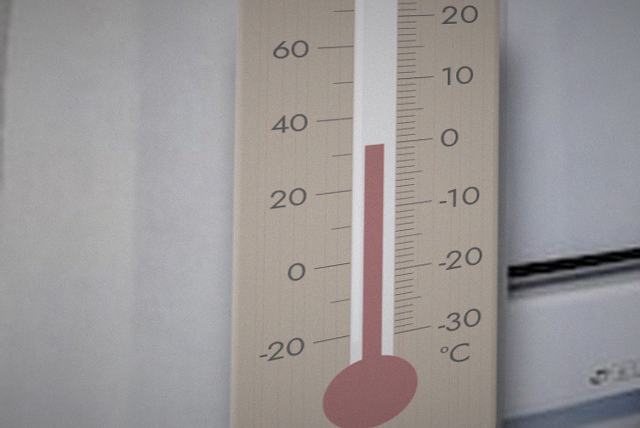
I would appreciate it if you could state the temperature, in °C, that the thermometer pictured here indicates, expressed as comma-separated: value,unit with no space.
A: 0,°C
